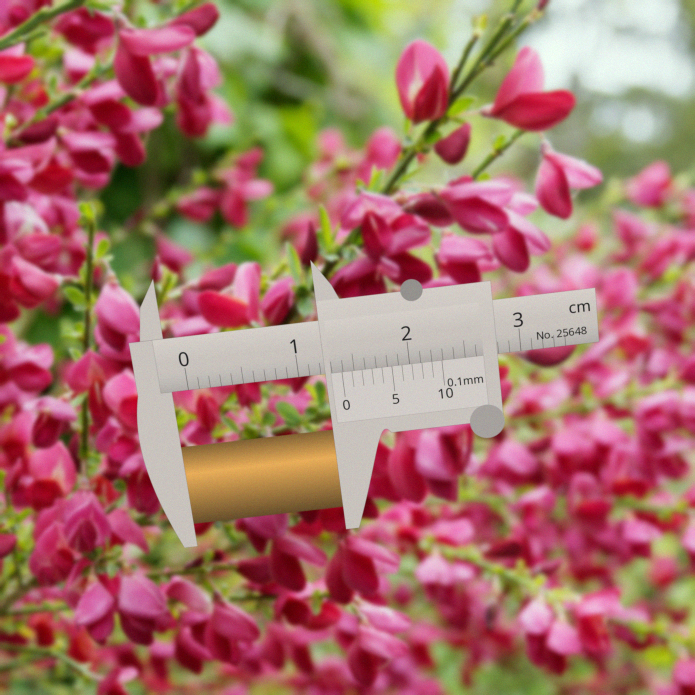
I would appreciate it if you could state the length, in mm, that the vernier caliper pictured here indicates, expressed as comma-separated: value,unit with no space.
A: 13.9,mm
